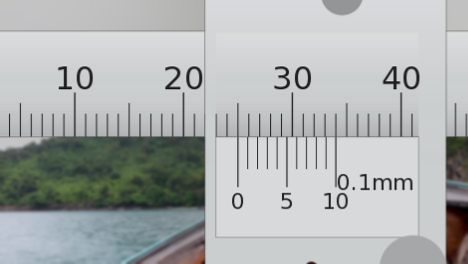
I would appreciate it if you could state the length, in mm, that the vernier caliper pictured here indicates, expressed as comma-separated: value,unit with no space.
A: 25.0,mm
